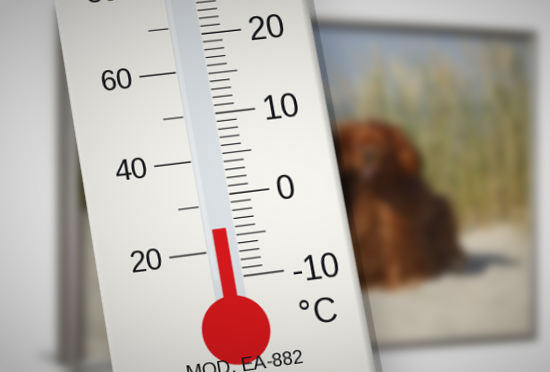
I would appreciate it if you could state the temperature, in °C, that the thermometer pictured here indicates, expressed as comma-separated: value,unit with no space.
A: -4,°C
